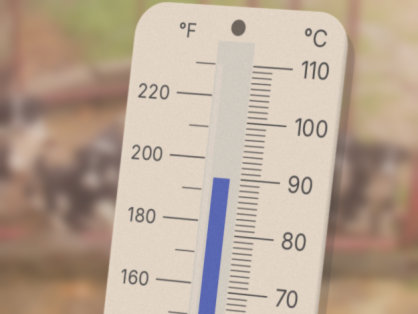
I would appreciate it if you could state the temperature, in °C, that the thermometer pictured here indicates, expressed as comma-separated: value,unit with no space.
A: 90,°C
